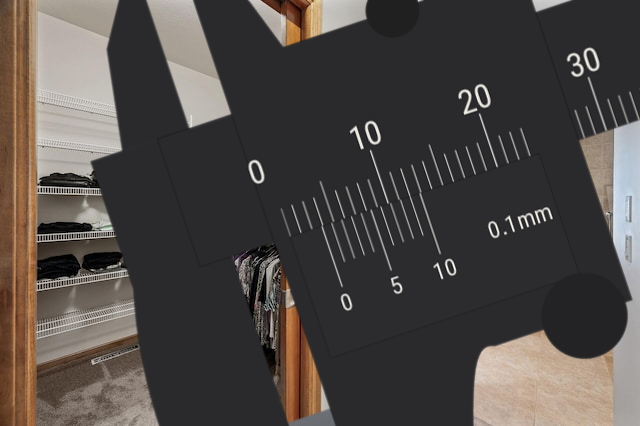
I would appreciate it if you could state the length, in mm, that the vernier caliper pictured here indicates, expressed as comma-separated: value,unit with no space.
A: 3.9,mm
